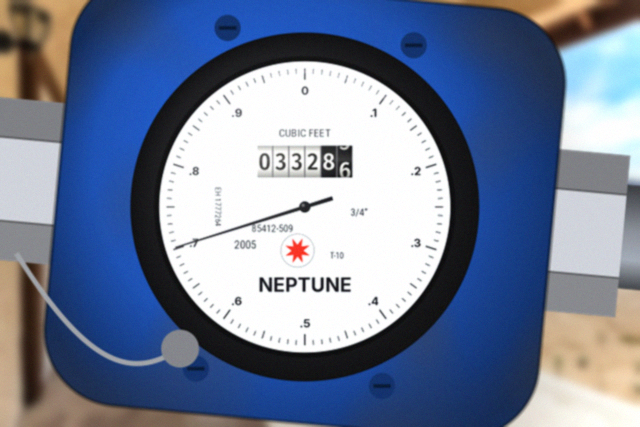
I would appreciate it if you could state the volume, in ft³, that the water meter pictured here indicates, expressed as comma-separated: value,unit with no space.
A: 33285.70,ft³
